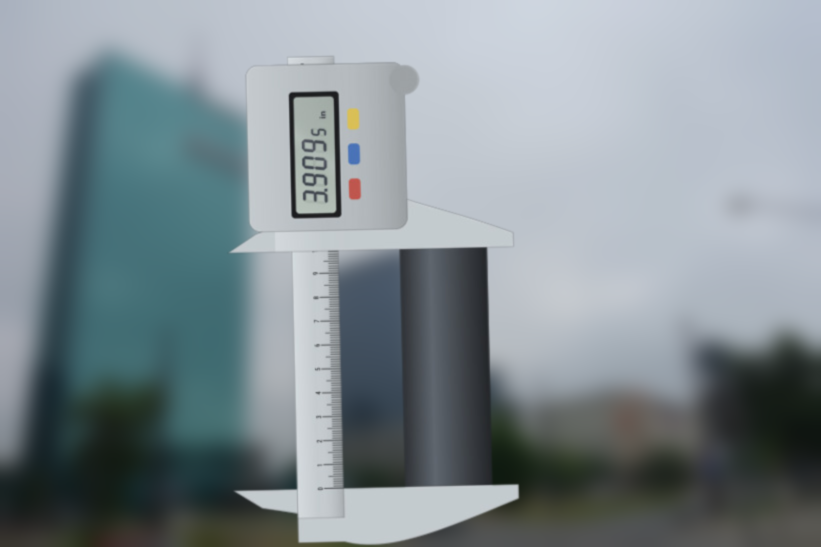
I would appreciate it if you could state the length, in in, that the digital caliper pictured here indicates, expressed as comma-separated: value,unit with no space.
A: 3.9095,in
